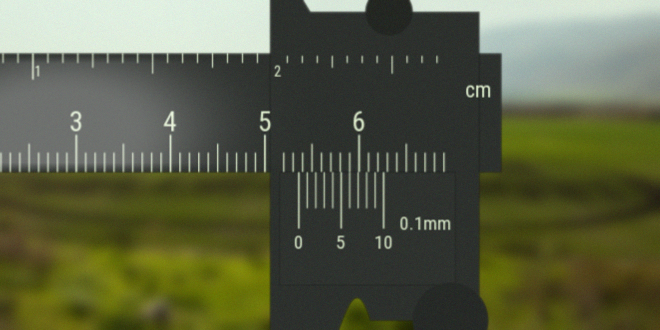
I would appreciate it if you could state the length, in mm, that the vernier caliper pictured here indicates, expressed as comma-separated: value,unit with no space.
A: 53.6,mm
